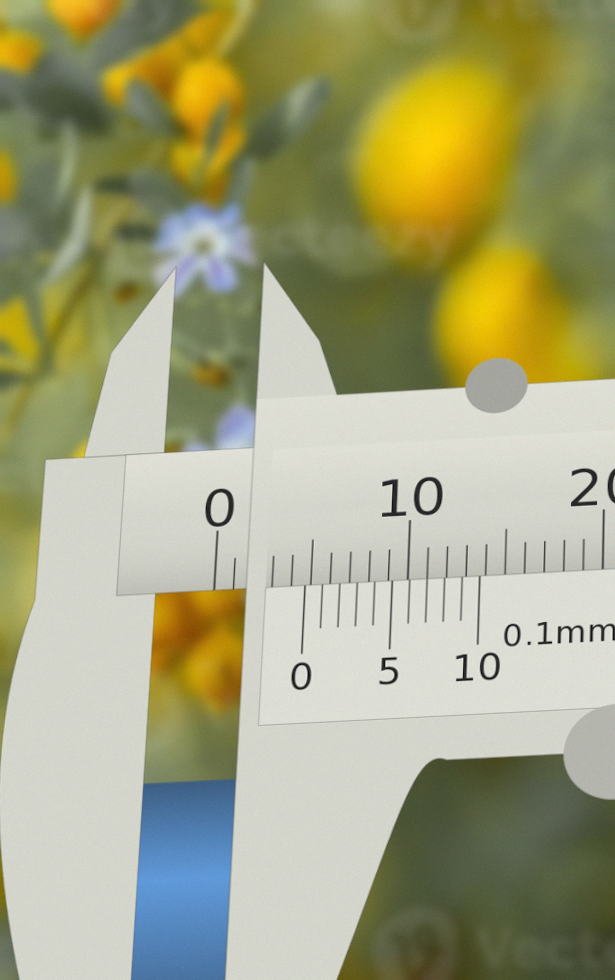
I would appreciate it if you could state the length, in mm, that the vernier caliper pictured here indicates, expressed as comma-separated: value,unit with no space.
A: 4.7,mm
